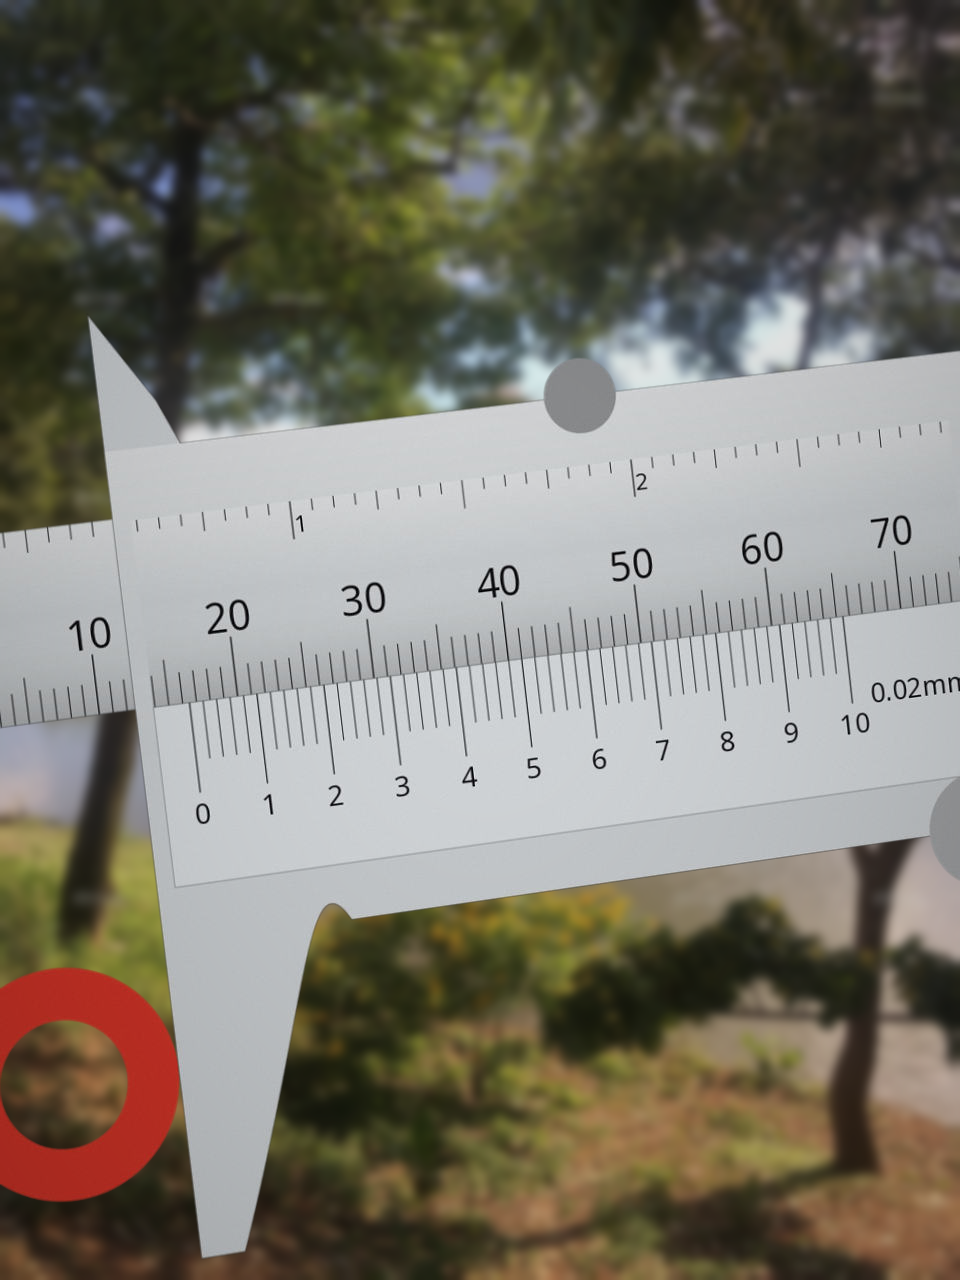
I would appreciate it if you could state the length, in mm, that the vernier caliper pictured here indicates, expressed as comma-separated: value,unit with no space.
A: 16.5,mm
